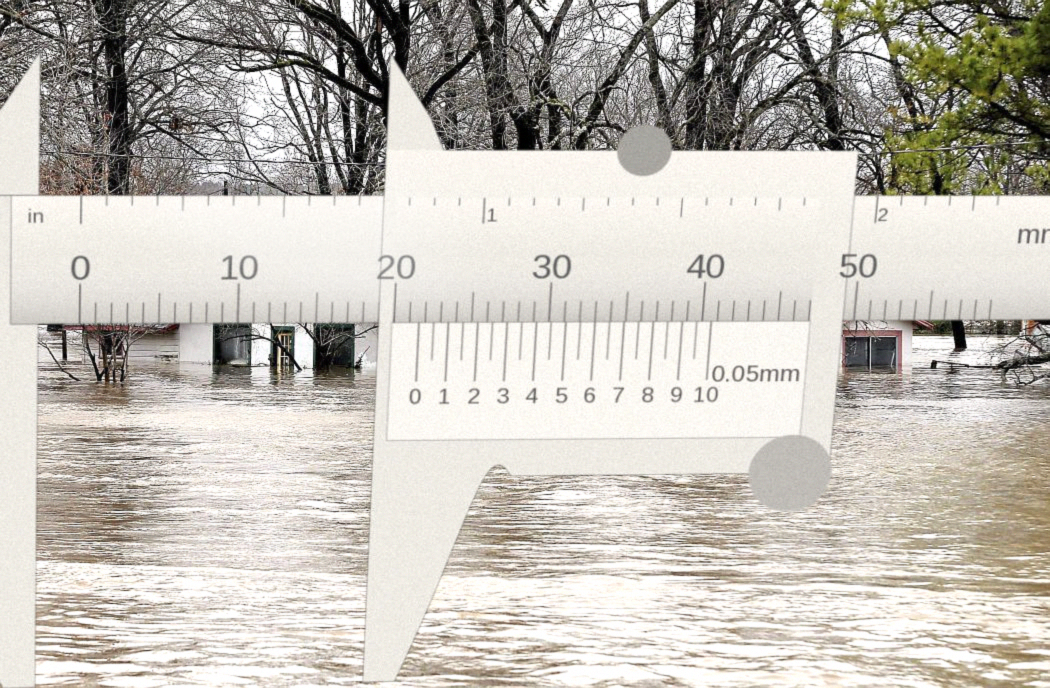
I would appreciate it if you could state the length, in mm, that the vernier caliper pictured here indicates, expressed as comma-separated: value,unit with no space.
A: 21.6,mm
